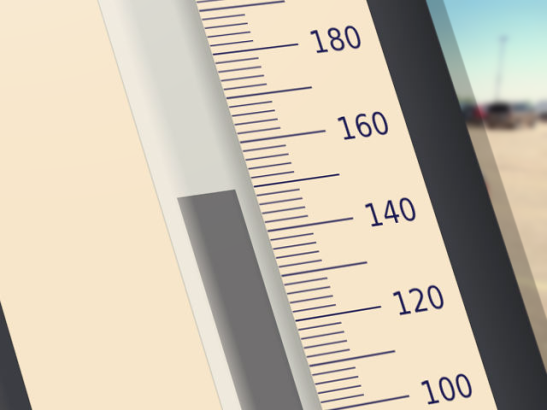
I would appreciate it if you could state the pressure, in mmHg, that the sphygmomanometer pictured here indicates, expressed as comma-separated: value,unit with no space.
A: 150,mmHg
